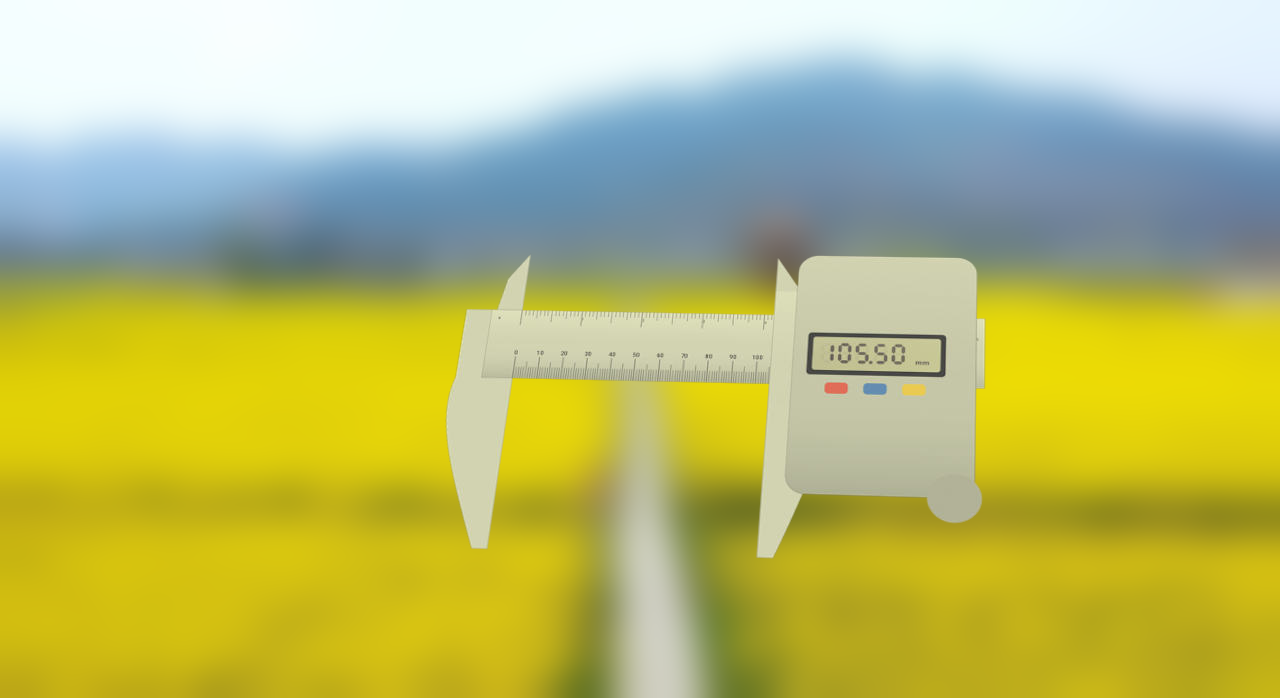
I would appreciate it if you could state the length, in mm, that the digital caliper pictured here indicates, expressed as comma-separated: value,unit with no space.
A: 105.50,mm
